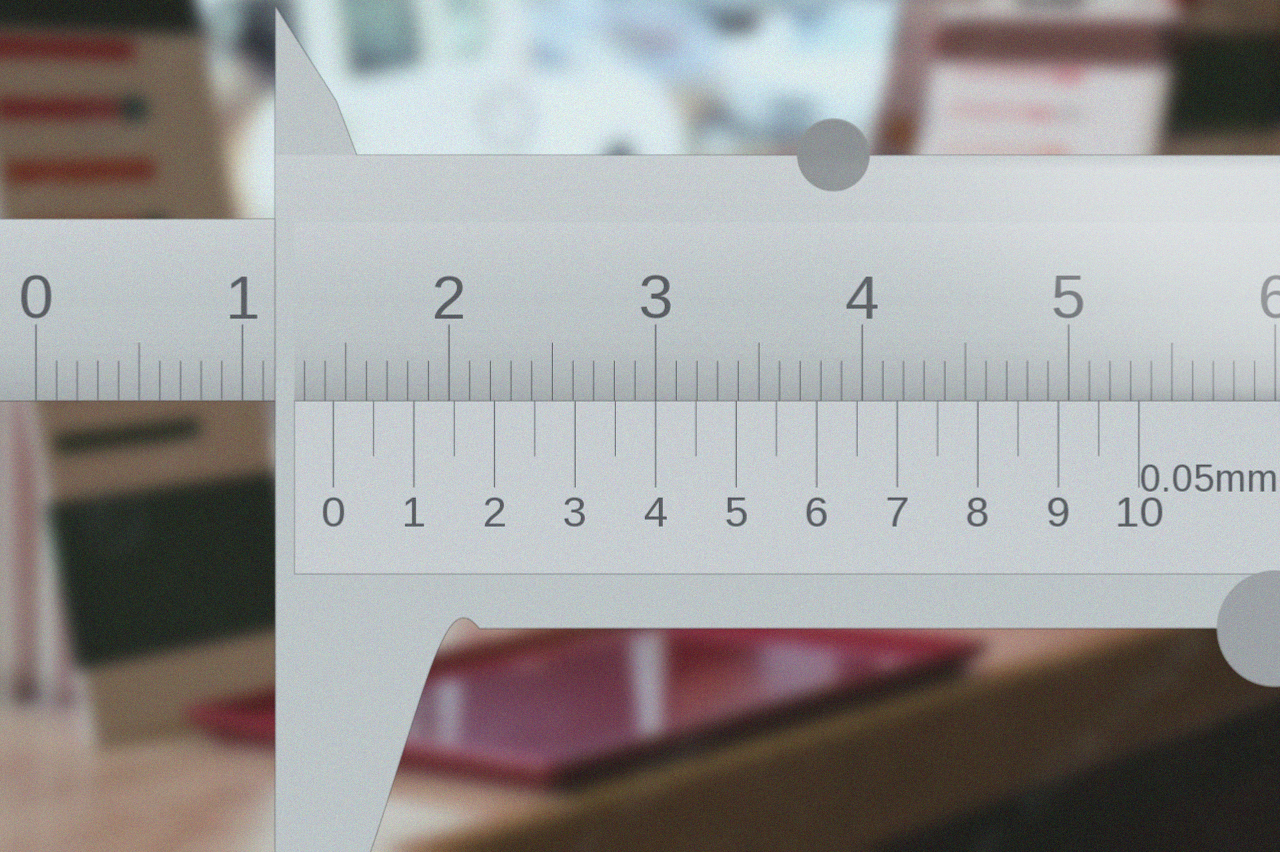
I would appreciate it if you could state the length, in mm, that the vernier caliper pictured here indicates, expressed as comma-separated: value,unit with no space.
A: 14.4,mm
